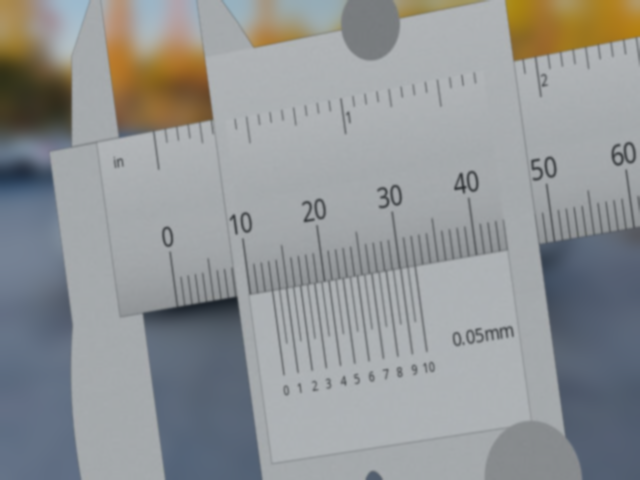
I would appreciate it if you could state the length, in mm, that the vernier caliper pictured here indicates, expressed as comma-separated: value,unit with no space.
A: 13.0,mm
